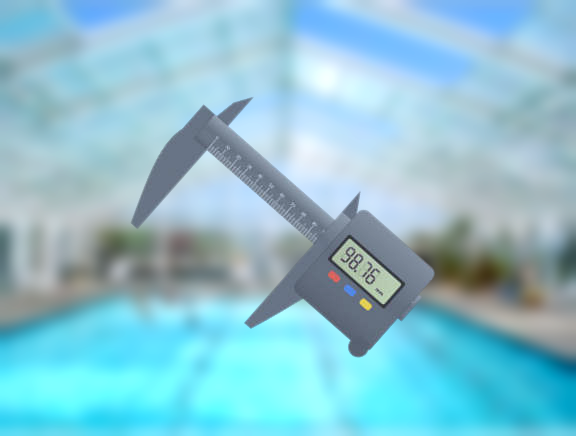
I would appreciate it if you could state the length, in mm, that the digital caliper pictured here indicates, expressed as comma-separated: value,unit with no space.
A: 98.76,mm
